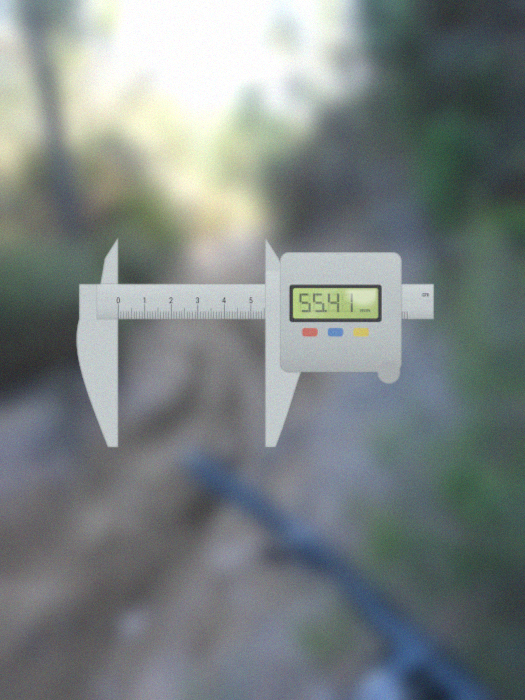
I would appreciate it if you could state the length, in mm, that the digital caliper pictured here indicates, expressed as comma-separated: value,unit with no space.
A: 55.41,mm
